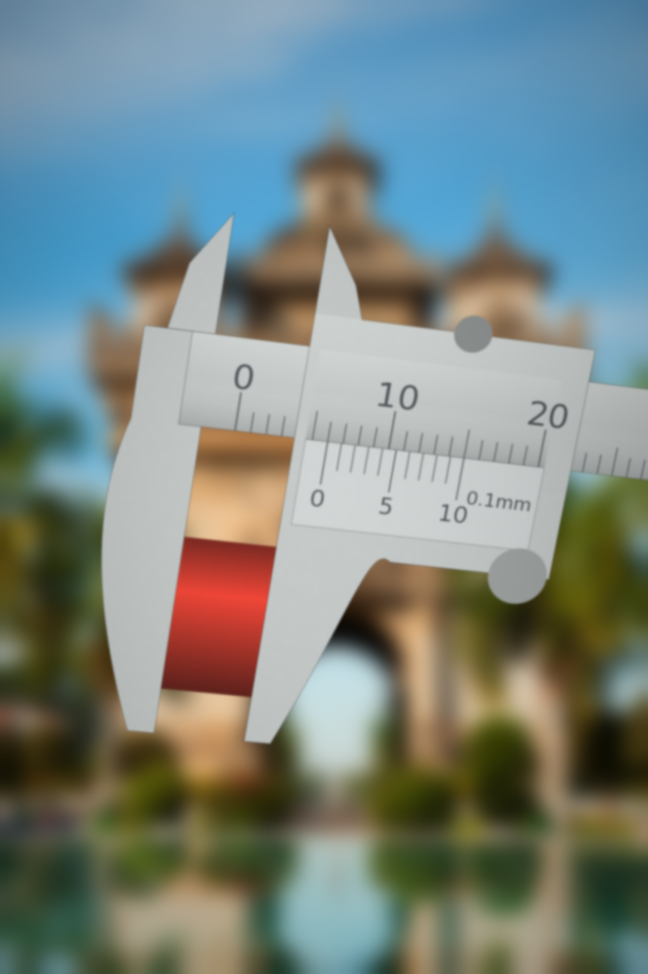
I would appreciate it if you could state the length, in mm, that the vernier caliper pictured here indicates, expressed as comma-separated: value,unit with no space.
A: 6.0,mm
